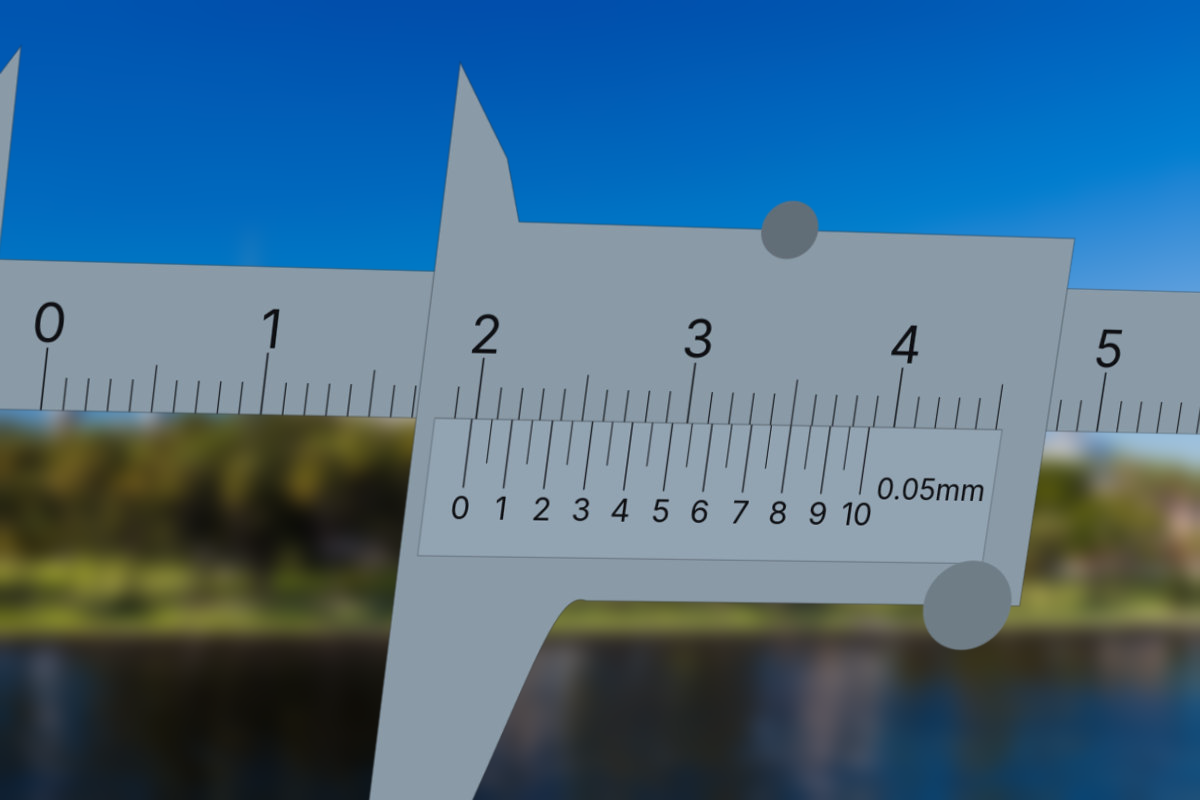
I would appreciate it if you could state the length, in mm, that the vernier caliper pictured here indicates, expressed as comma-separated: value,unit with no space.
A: 19.8,mm
